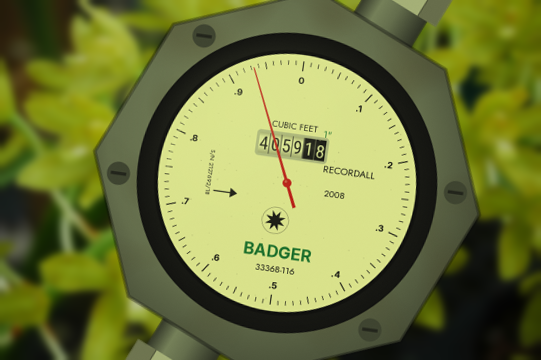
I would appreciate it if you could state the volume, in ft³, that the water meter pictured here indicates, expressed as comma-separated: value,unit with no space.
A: 405917.93,ft³
